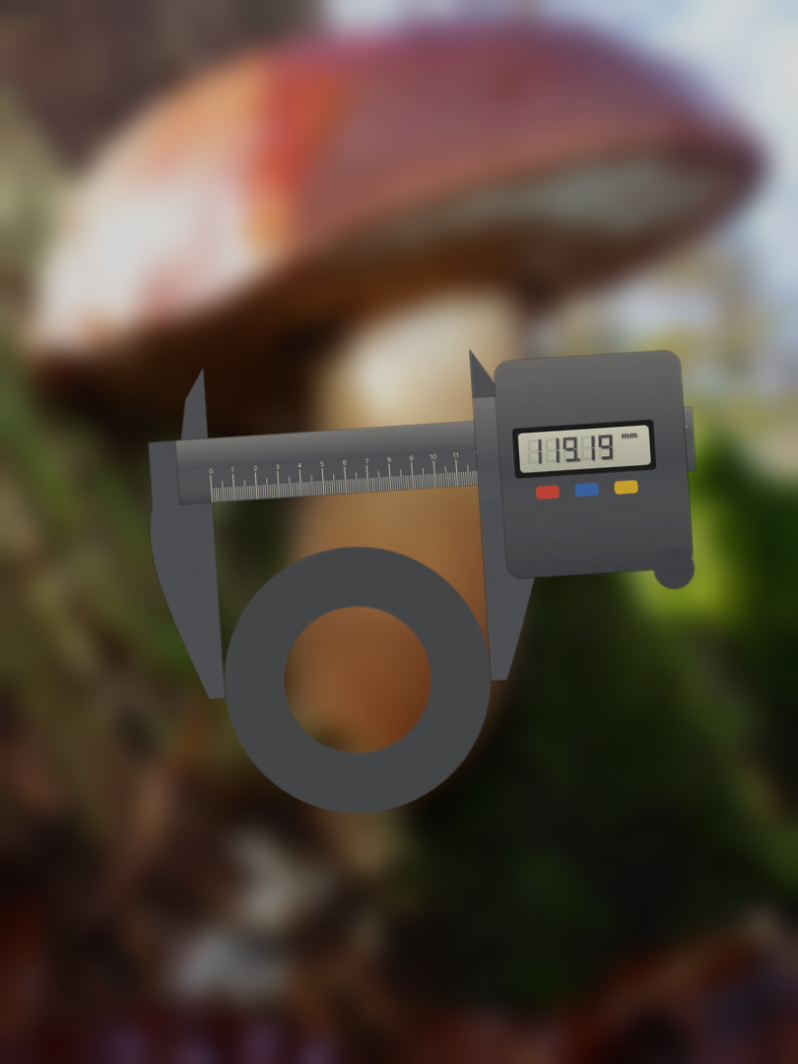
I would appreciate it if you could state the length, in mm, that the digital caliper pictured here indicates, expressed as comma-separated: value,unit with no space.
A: 119.19,mm
